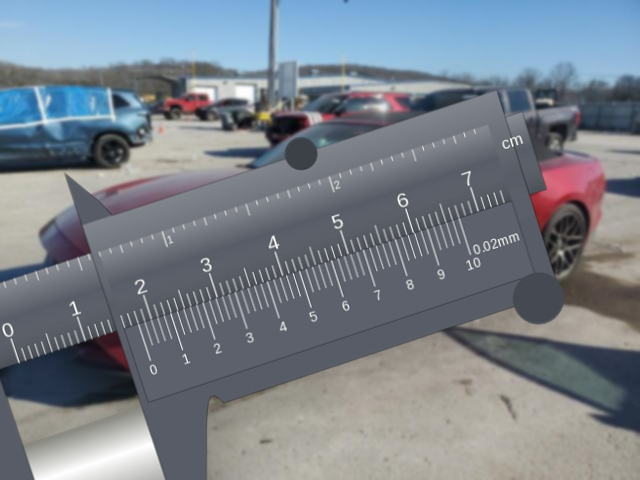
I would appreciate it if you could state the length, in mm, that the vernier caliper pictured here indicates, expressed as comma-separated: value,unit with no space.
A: 18.0,mm
